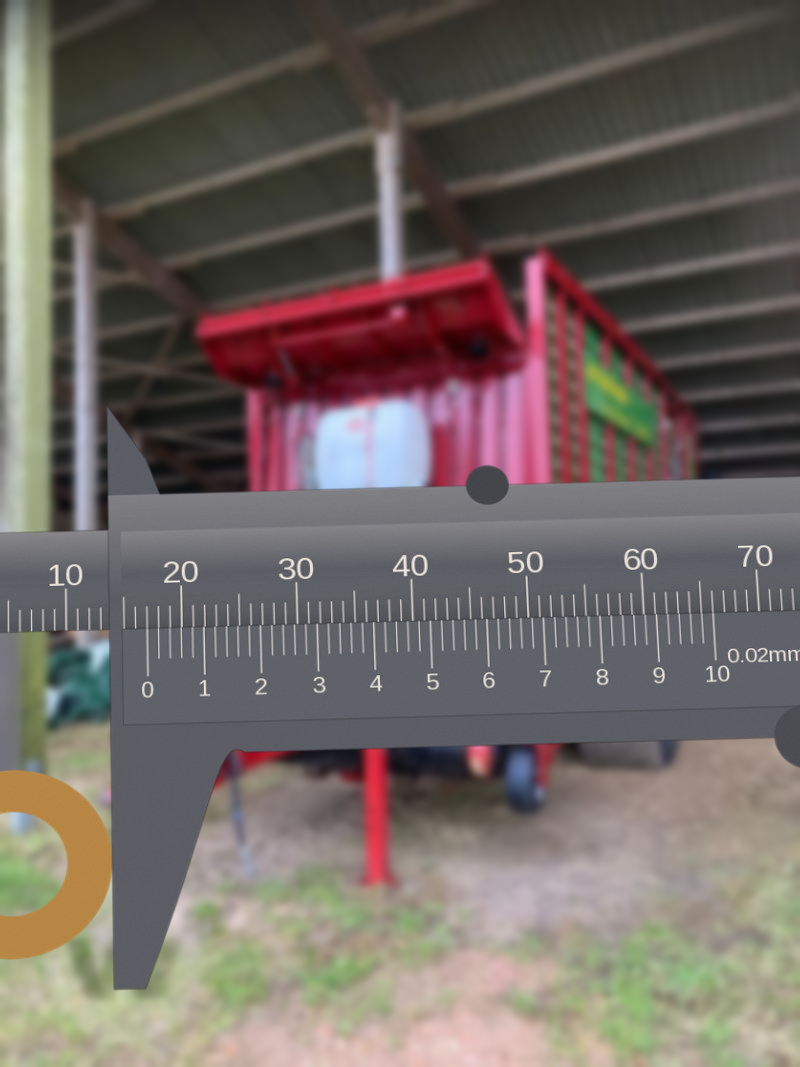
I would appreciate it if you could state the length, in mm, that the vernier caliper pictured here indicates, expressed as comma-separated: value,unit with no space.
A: 17.0,mm
